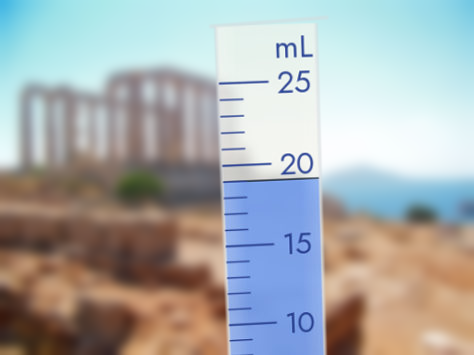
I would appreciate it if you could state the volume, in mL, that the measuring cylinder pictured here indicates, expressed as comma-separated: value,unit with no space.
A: 19,mL
